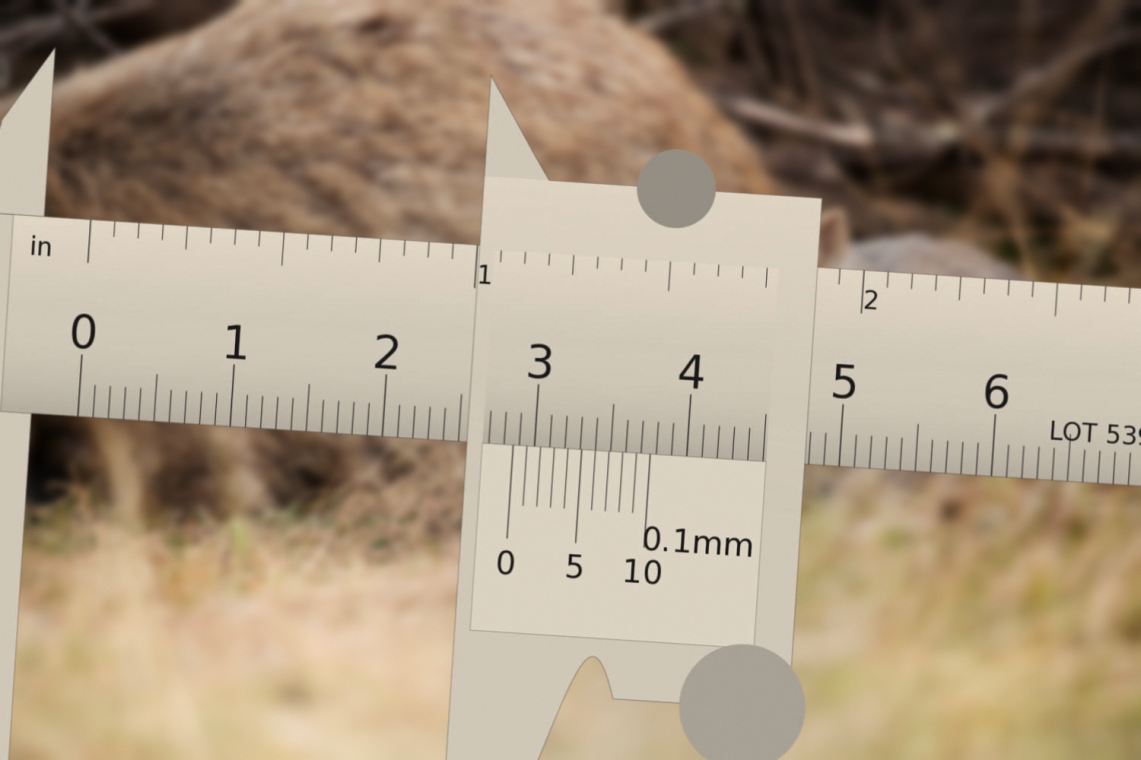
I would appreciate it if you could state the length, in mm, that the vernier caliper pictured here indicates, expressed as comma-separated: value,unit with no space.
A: 28.6,mm
